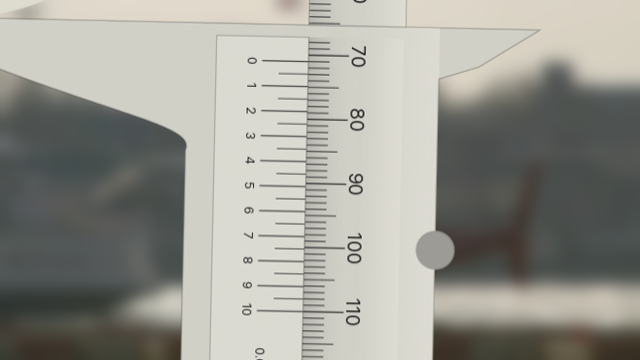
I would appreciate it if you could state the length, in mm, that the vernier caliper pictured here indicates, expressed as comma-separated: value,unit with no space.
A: 71.0,mm
